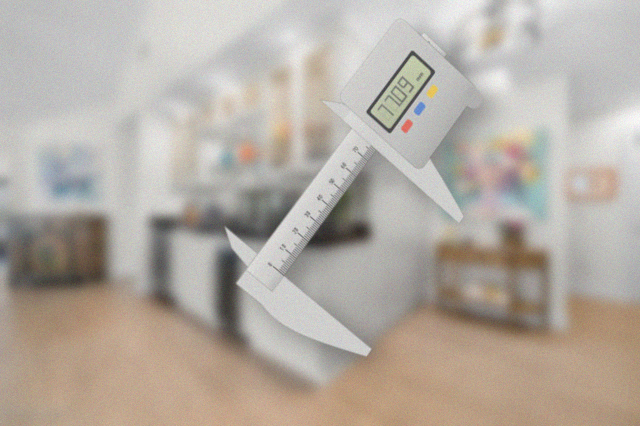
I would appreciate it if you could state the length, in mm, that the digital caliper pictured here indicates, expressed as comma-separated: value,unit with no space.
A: 77.09,mm
